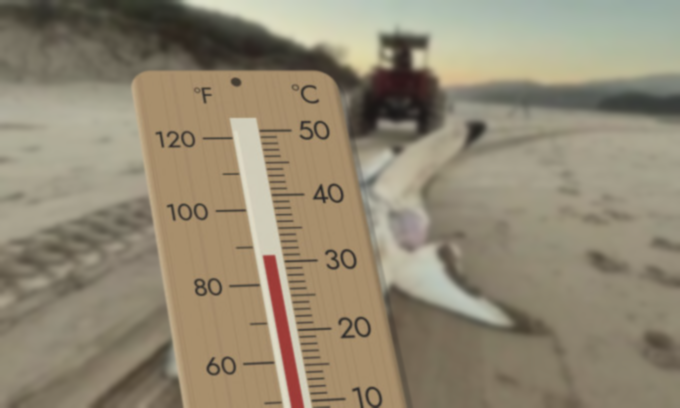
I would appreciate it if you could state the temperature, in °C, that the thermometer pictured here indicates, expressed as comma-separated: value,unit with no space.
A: 31,°C
